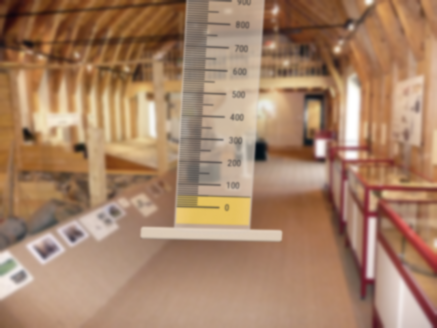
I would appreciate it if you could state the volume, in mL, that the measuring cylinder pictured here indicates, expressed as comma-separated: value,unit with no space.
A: 50,mL
